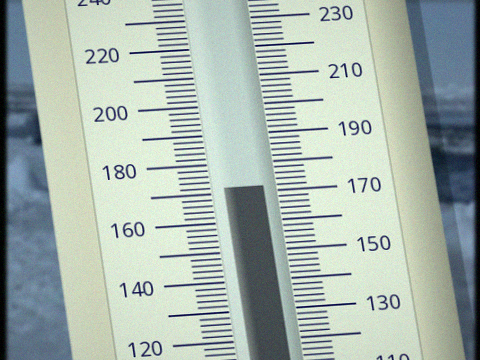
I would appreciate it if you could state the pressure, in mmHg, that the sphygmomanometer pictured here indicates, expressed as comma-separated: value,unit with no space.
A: 172,mmHg
